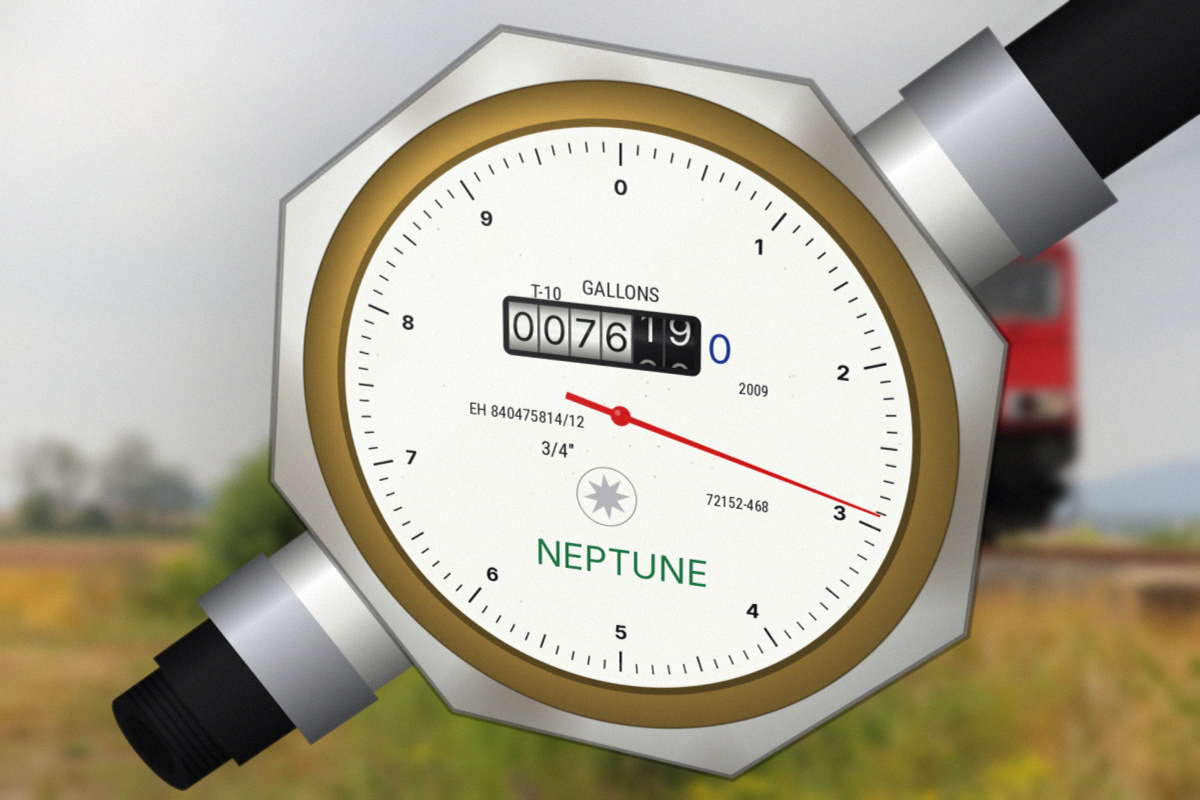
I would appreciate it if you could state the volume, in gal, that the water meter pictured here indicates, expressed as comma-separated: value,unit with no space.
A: 76192.9,gal
